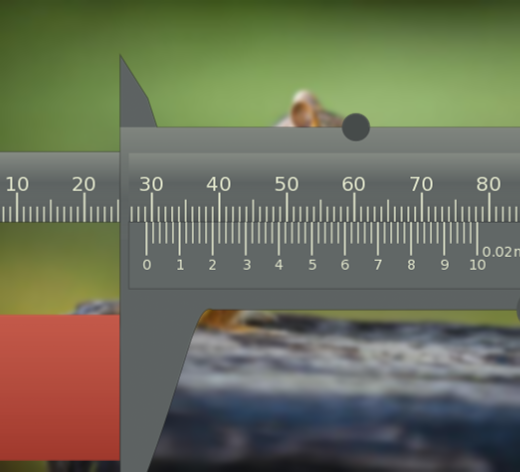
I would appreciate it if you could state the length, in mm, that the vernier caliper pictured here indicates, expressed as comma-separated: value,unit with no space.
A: 29.2,mm
